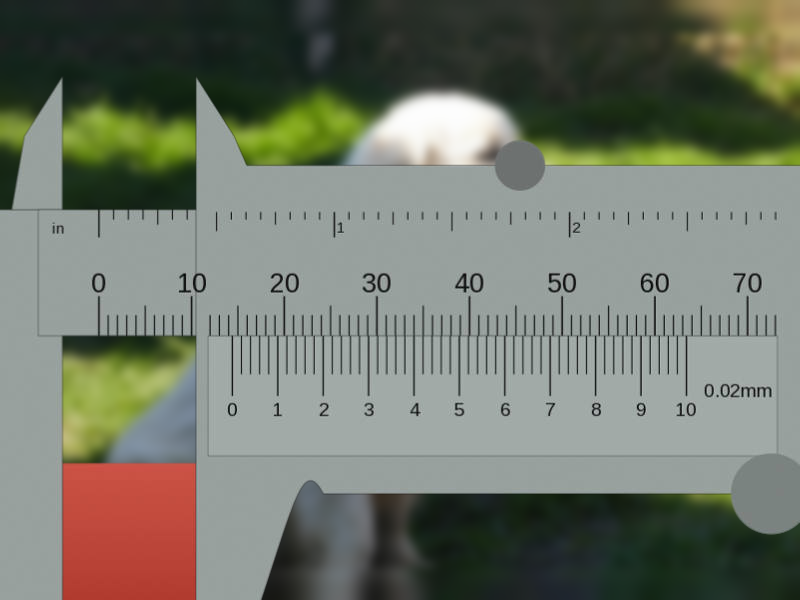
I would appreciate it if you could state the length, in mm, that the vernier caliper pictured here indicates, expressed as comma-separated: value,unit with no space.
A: 14.4,mm
